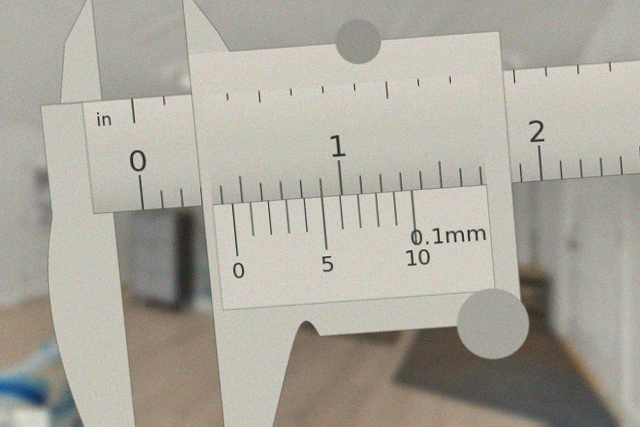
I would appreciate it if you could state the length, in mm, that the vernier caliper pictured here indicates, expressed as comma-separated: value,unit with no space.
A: 4.5,mm
